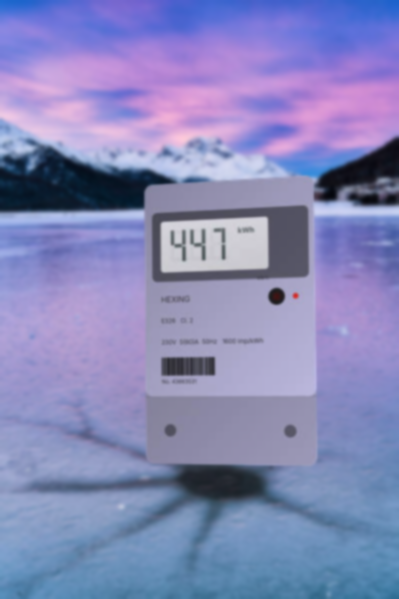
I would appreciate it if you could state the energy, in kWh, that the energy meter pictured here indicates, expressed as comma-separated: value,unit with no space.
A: 447,kWh
